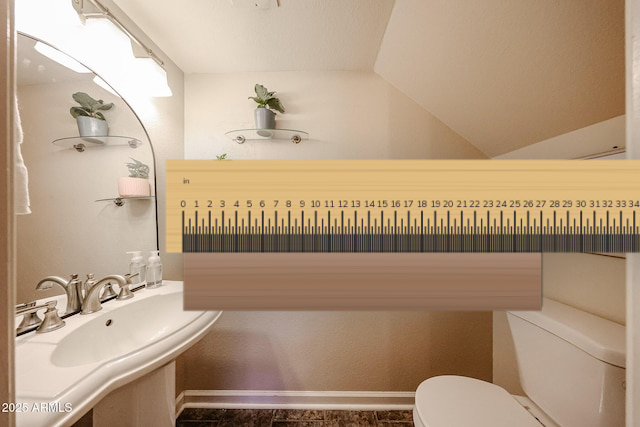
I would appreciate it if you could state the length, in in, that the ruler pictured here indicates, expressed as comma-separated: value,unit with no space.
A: 27,in
